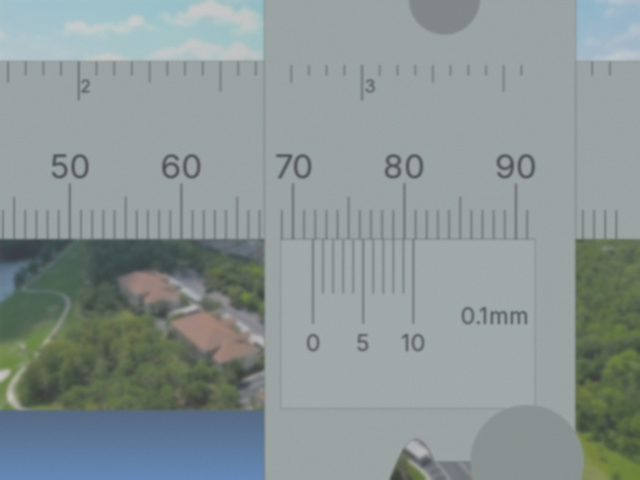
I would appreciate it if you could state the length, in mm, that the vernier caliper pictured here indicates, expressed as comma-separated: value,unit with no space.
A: 71.8,mm
